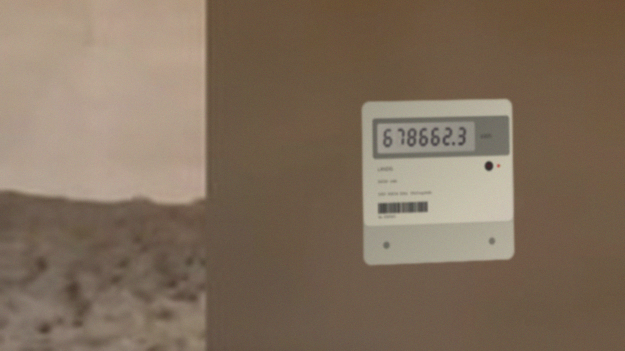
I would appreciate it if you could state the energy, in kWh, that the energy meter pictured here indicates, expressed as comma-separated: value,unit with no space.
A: 678662.3,kWh
